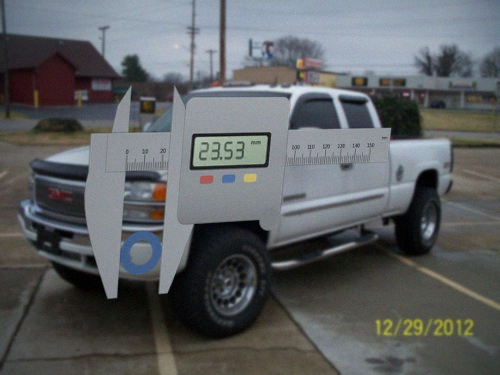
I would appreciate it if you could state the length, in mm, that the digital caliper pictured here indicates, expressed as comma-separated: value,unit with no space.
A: 23.53,mm
